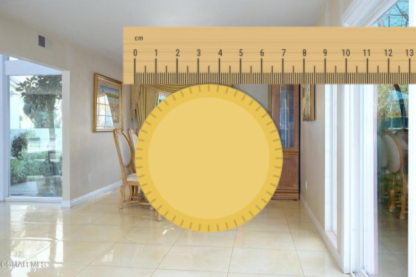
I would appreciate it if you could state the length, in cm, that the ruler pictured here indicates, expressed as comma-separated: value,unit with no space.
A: 7,cm
